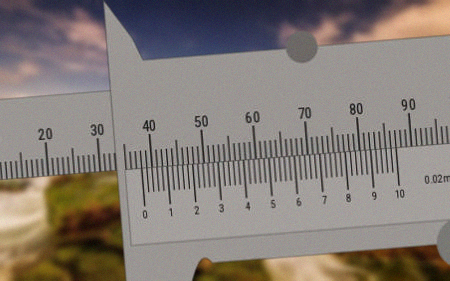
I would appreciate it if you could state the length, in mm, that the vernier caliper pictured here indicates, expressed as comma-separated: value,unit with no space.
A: 38.0,mm
